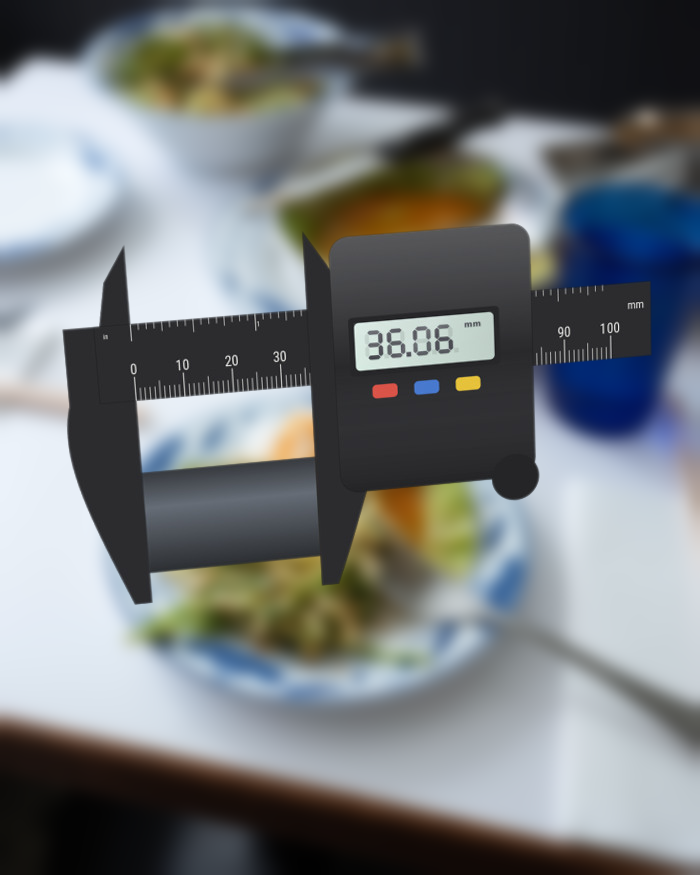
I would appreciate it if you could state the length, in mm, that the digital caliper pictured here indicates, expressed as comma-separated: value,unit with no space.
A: 36.06,mm
